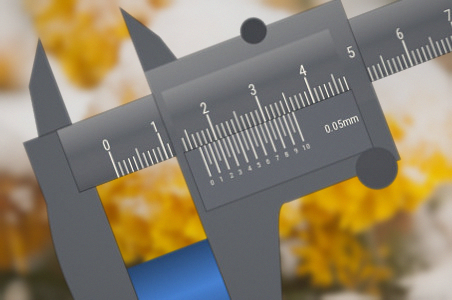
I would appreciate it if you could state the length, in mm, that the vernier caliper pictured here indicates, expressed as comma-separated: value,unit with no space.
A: 16.5,mm
